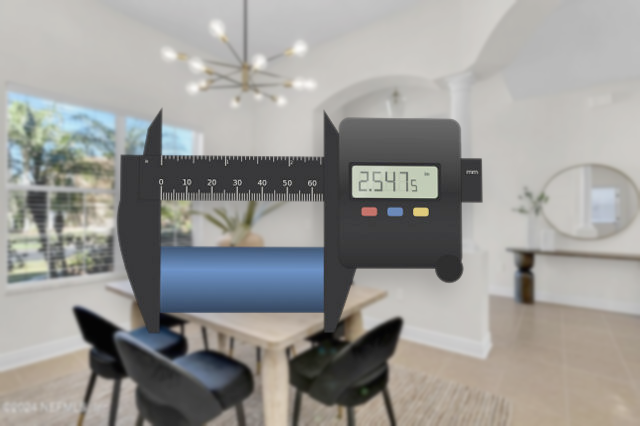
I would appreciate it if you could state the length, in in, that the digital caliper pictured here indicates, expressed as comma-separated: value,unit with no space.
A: 2.5475,in
